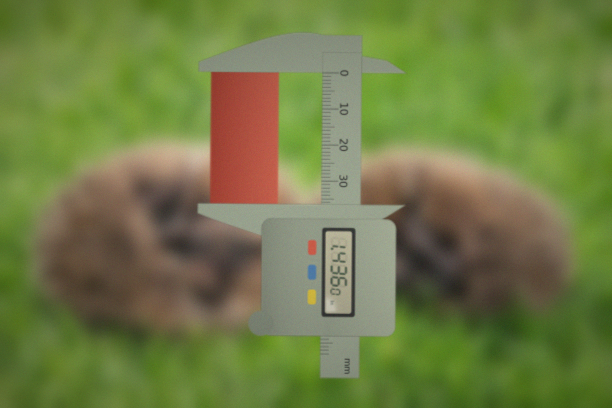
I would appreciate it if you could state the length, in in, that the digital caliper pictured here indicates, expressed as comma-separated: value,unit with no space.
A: 1.4360,in
